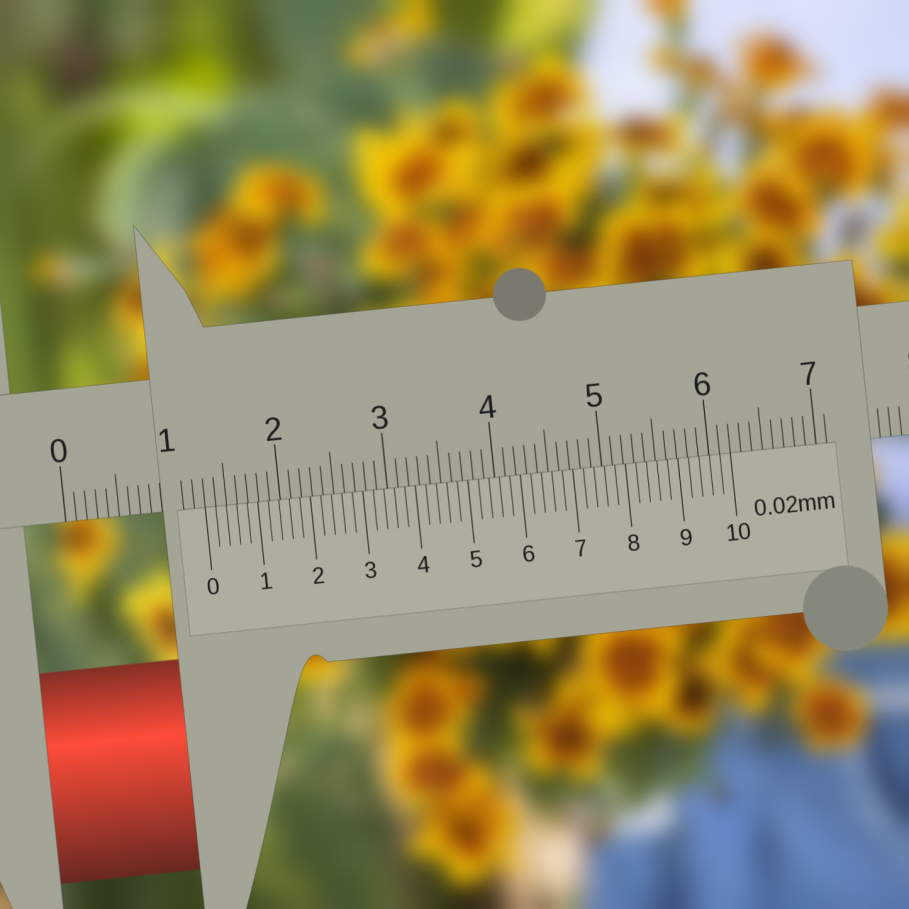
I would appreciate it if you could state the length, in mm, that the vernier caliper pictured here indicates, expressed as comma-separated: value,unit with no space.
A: 13.0,mm
